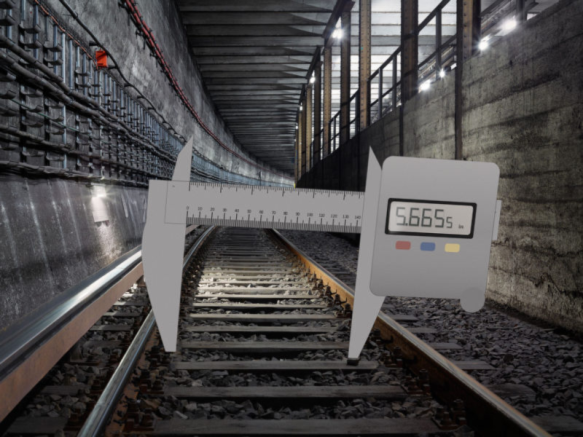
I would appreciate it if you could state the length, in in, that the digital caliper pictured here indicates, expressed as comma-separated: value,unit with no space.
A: 5.6655,in
